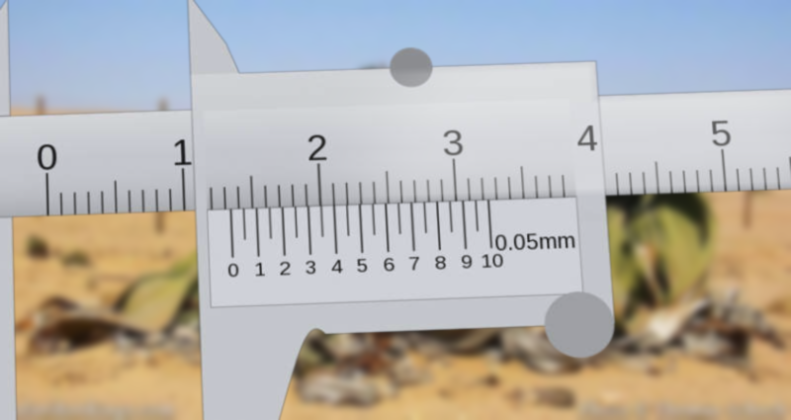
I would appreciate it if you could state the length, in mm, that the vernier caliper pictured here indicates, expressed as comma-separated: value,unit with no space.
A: 13.4,mm
